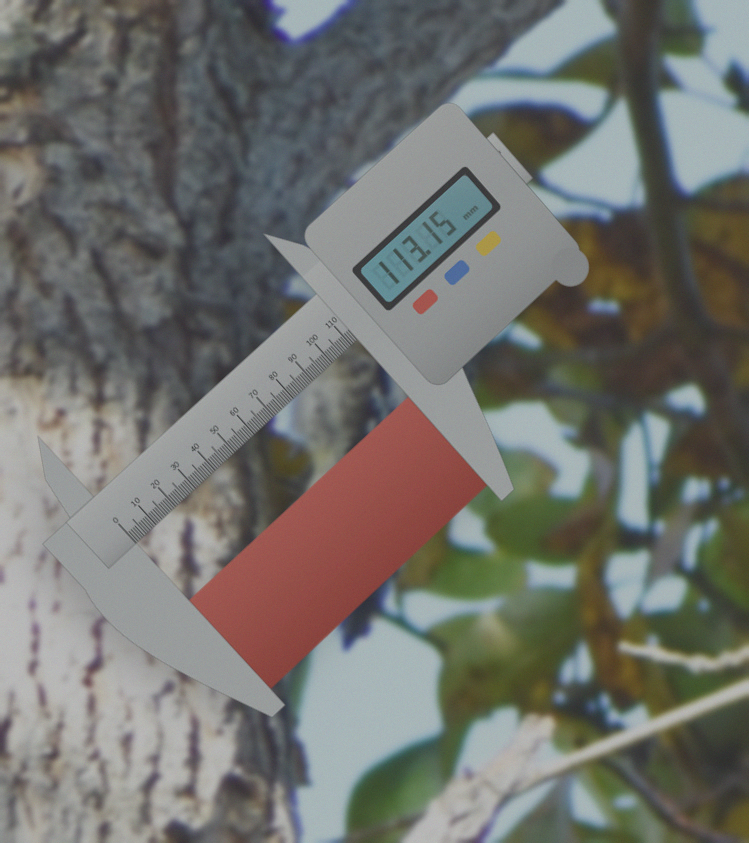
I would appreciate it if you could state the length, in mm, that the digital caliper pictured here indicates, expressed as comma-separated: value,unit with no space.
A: 113.15,mm
